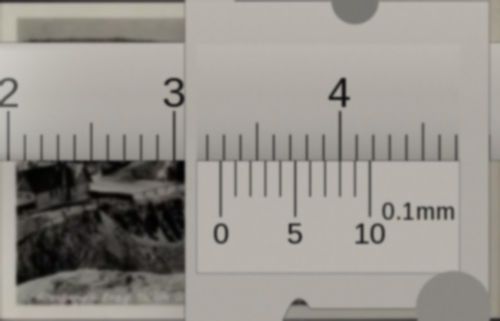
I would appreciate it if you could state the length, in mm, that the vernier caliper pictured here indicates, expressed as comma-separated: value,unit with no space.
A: 32.8,mm
